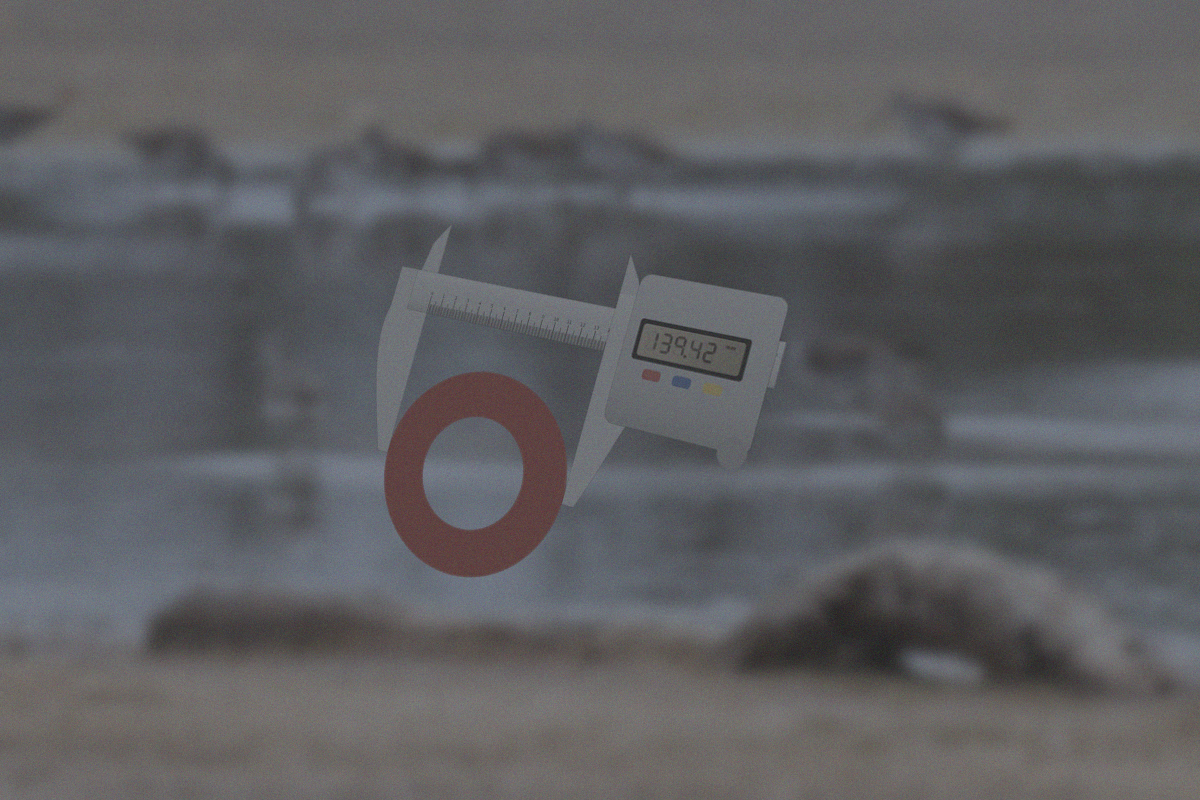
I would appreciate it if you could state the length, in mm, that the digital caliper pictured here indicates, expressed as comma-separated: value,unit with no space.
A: 139.42,mm
